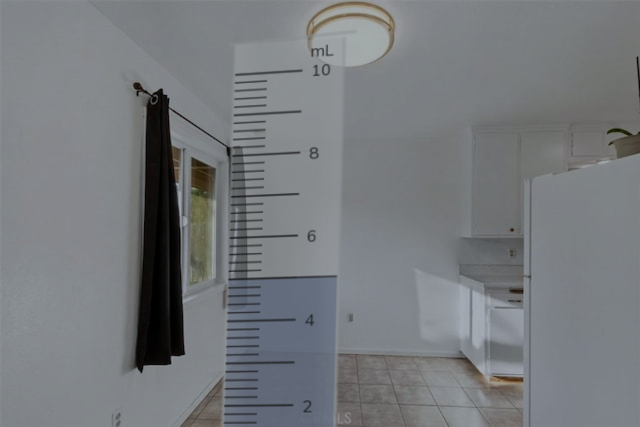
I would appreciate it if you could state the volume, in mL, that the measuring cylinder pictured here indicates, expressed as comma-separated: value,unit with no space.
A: 5,mL
